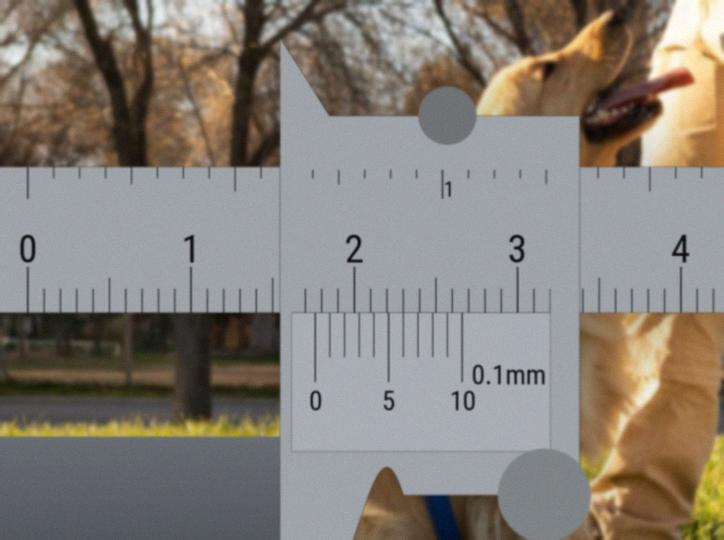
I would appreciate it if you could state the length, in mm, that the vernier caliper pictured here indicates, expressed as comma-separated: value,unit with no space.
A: 17.6,mm
